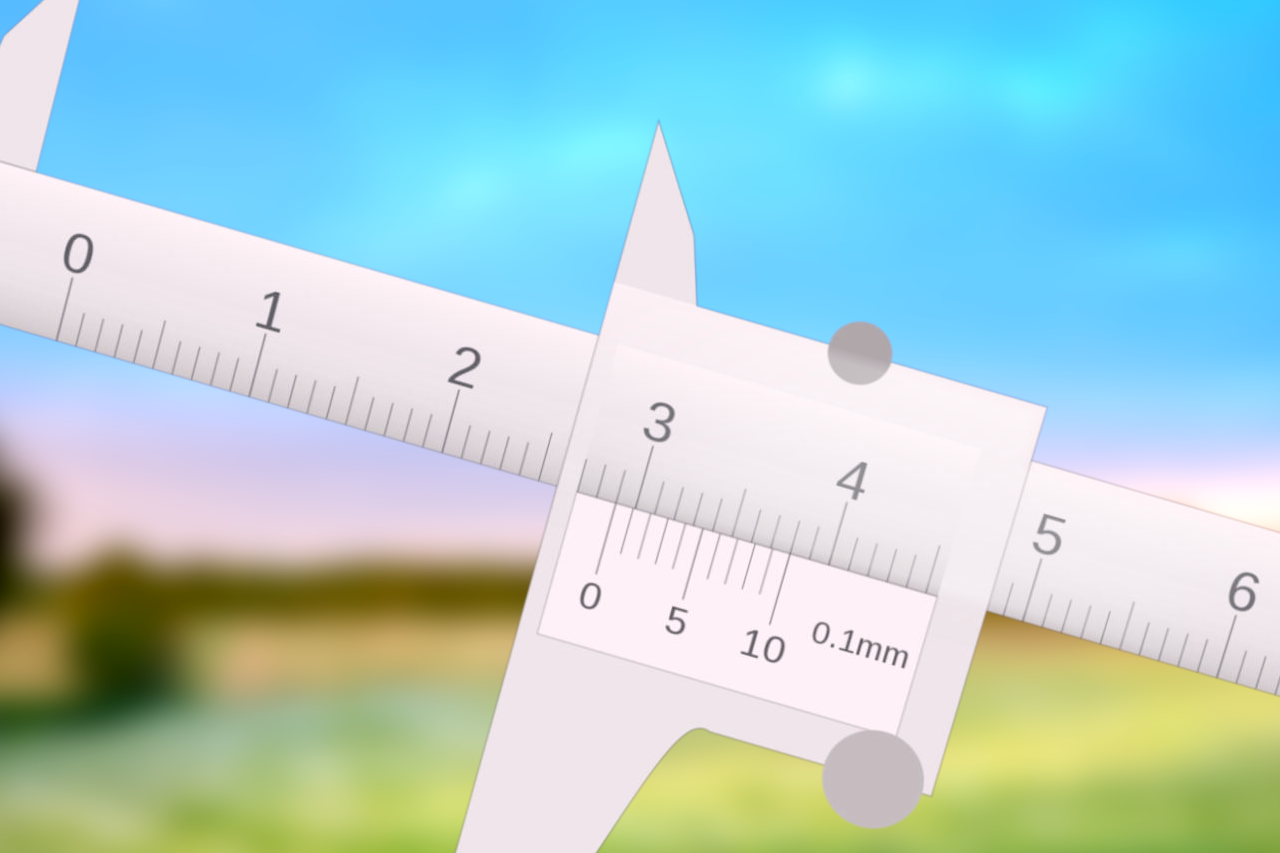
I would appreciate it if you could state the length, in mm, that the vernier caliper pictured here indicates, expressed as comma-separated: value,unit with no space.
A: 29.0,mm
